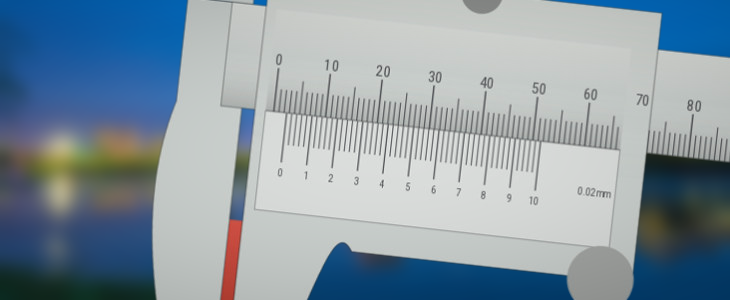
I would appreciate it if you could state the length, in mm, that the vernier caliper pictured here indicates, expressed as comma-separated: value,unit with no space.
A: 2.5,mm
